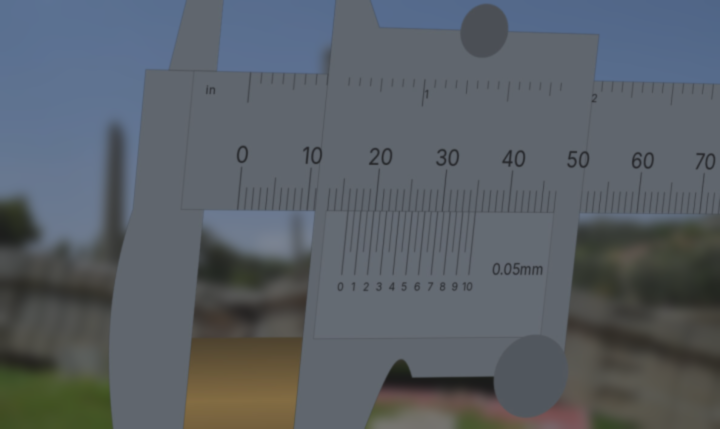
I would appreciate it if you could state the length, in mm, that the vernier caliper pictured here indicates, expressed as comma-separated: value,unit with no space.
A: 16.0,mm
